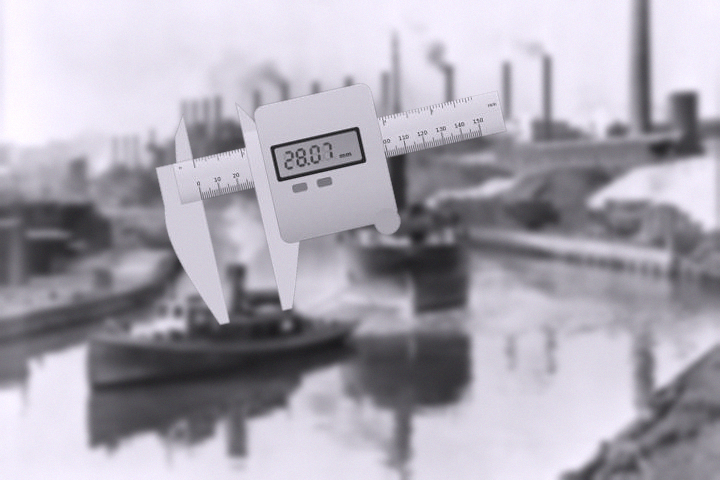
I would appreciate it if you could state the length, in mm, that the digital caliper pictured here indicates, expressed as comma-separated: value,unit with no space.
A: 28.07,mm
